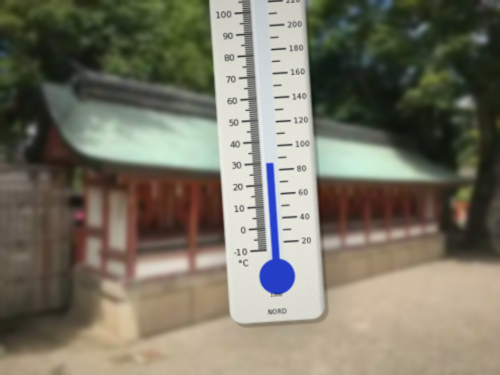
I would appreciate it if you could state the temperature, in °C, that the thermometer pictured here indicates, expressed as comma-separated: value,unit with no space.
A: 30,°C
